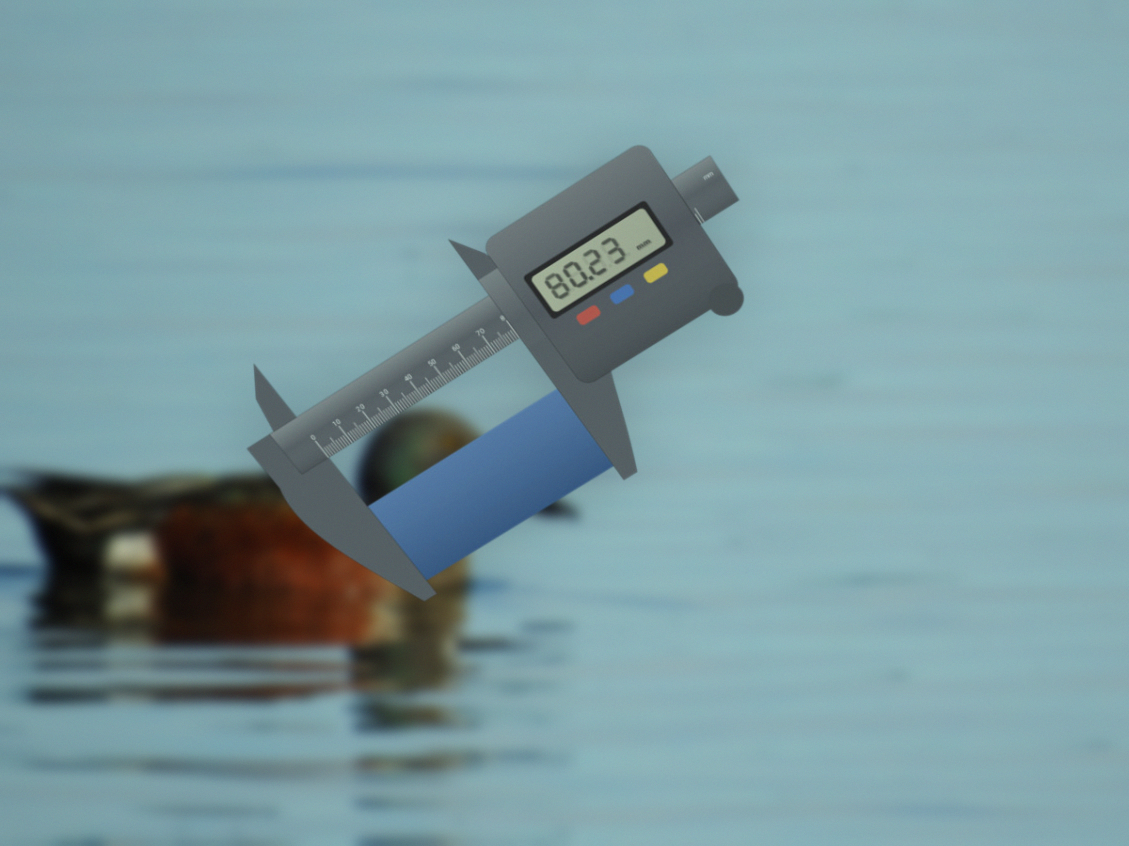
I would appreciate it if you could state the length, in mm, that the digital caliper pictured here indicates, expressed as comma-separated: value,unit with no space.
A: 80.23,mm
